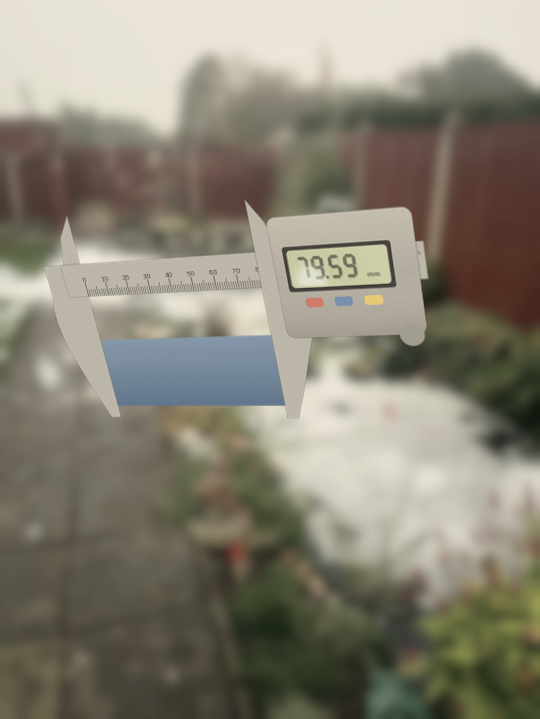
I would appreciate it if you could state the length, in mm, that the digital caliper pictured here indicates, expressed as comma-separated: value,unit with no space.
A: 79.59,mm
